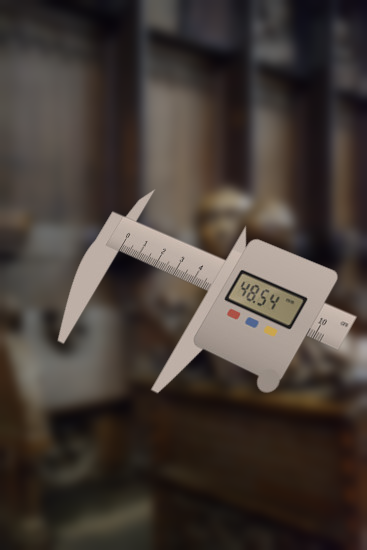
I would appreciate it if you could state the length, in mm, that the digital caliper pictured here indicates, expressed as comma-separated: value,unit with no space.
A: 48.54,mm
